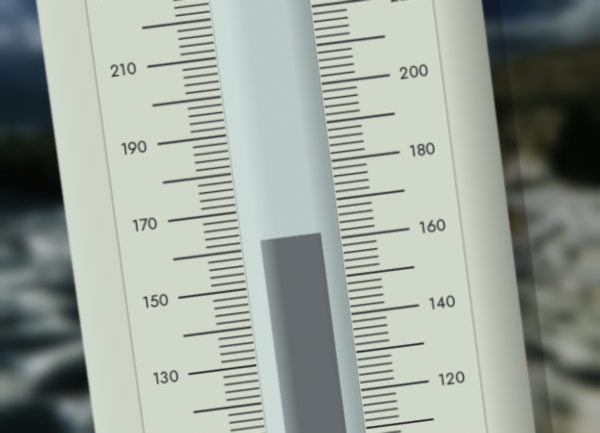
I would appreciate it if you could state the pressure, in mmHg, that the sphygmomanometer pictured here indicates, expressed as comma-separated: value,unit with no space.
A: 162,mmHg
